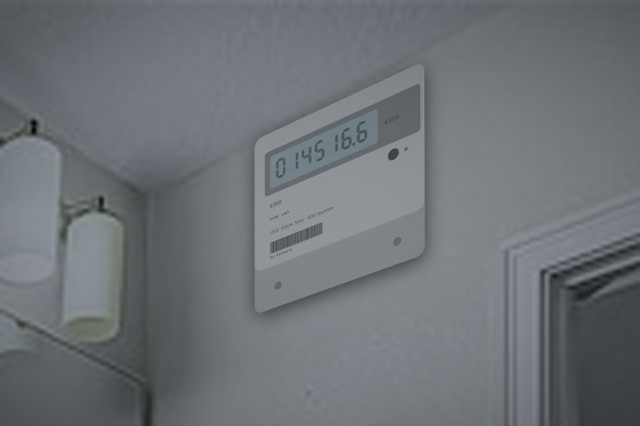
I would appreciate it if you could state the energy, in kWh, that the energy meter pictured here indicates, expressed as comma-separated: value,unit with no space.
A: 14516.6,kWh
